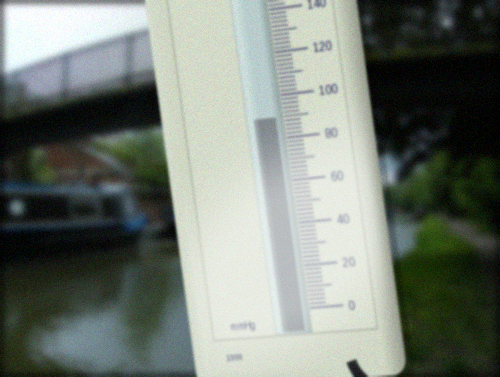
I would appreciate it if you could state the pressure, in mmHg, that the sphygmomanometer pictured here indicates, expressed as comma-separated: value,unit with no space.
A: 90,mmHg
